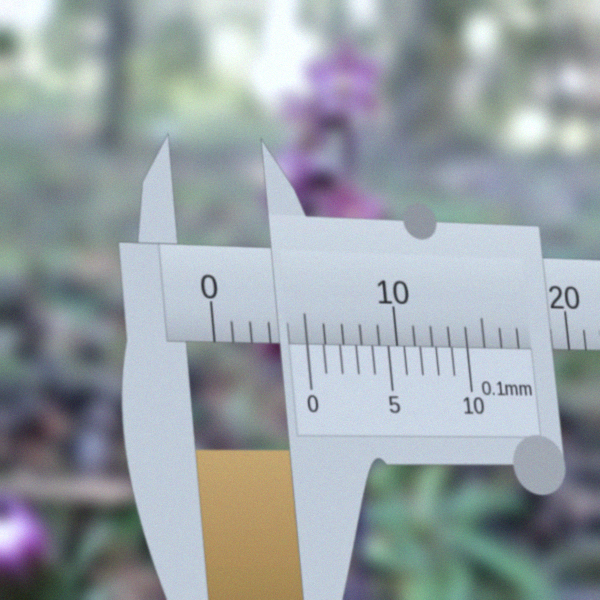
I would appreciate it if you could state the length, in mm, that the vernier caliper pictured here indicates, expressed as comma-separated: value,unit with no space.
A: 5.0,mm
